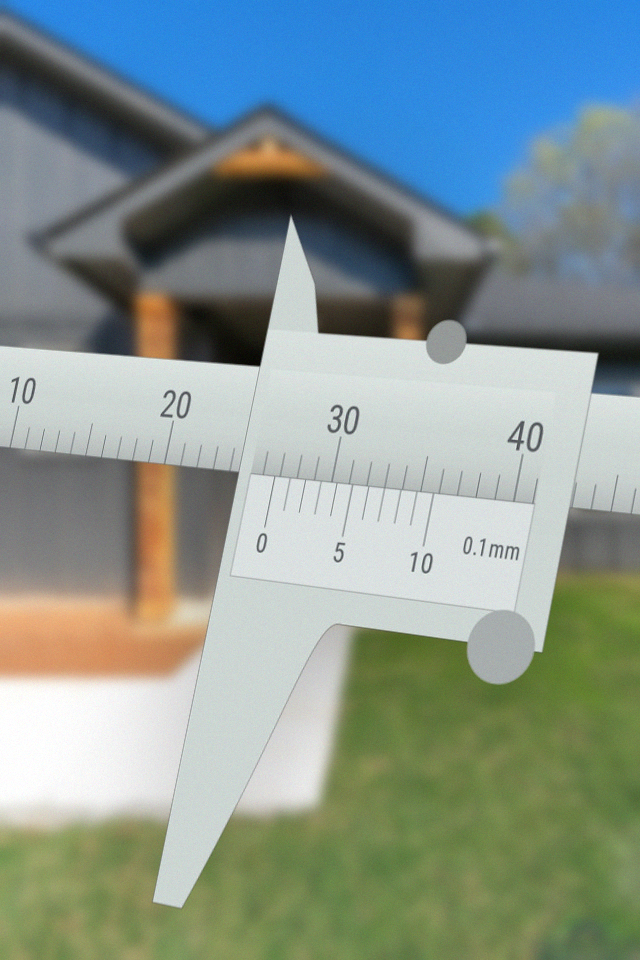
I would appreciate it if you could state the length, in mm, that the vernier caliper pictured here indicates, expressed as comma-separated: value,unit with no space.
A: 26.7,mm
